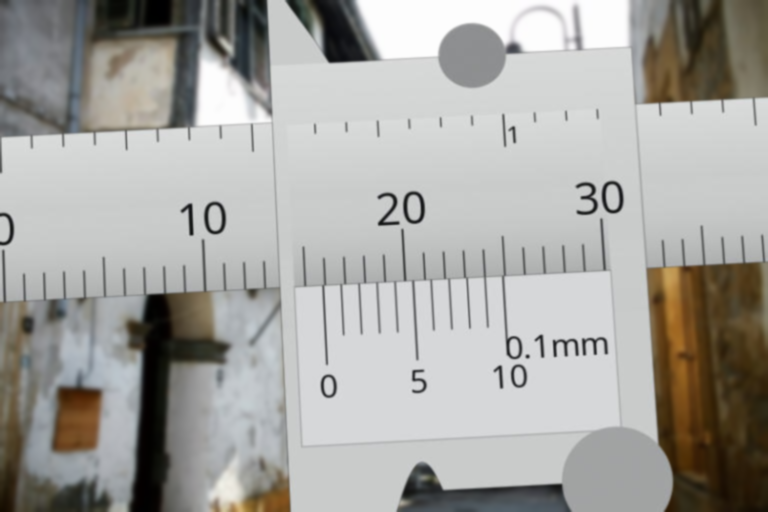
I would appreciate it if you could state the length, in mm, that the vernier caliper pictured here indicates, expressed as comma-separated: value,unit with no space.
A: 15.9,mm
